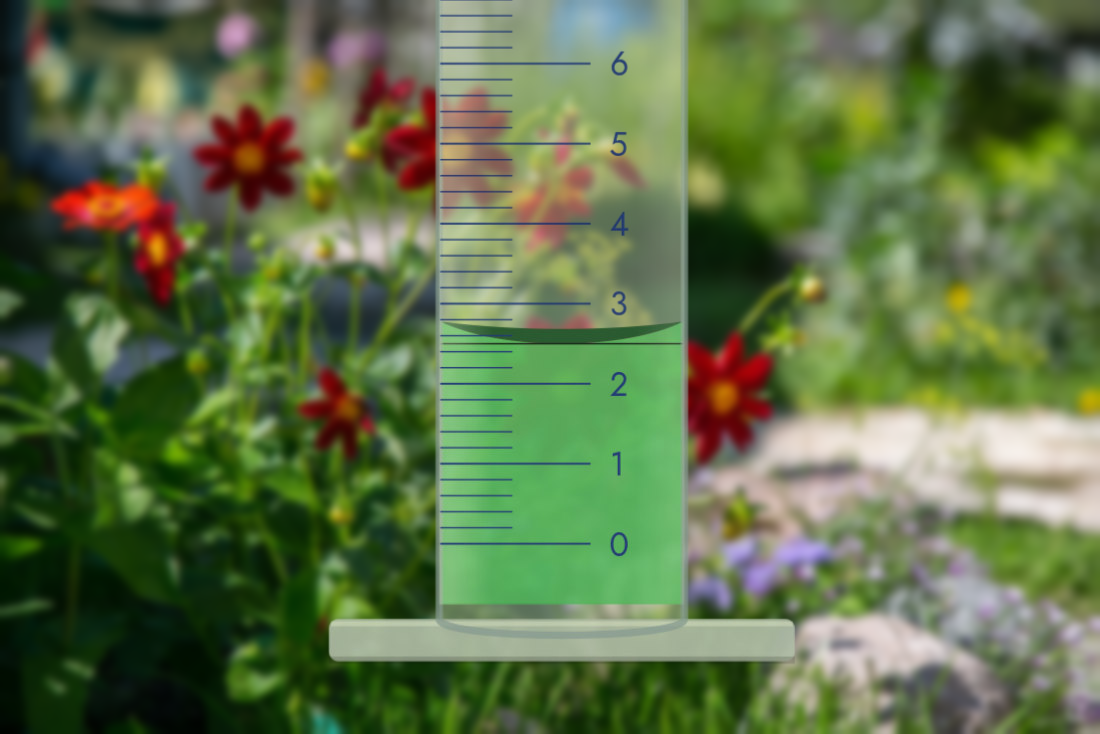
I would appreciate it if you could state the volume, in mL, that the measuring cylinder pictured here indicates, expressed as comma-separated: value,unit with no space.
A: 2.5,mL
